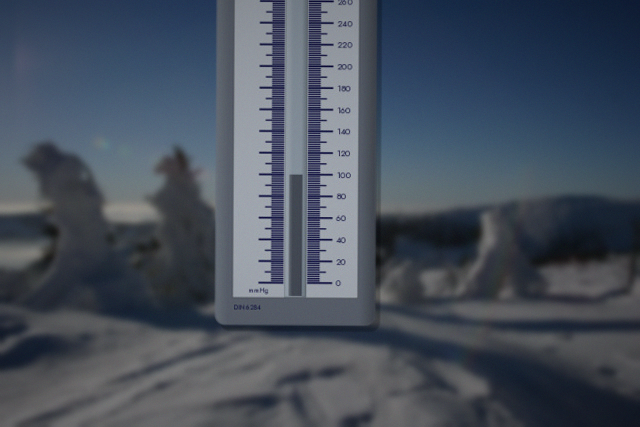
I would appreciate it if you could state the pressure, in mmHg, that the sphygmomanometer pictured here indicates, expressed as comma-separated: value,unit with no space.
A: 100,mmHg
